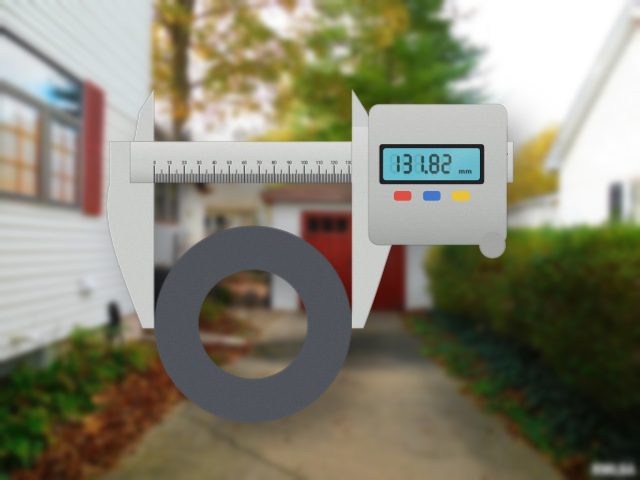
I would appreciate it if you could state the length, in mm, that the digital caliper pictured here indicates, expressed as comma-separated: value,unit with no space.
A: 131.82,mm
